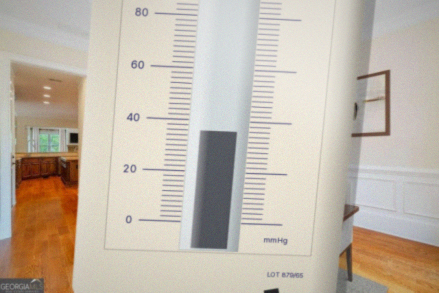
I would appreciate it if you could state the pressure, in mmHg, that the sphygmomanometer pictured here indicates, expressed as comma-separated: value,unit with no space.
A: 36,mmHg
